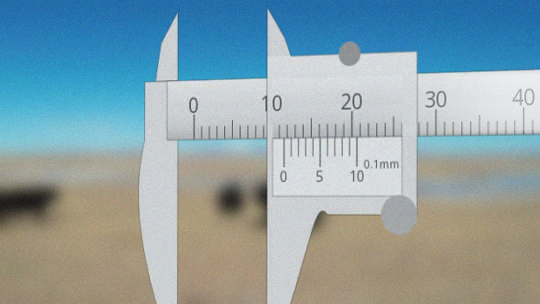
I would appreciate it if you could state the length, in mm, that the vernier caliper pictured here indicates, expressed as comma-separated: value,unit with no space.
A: 11.6,mm
